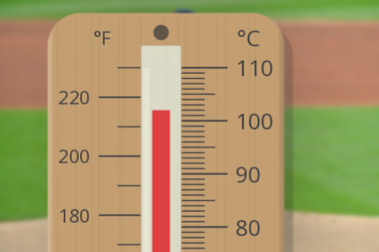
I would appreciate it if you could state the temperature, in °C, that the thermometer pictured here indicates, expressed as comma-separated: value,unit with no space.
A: 102,°C
